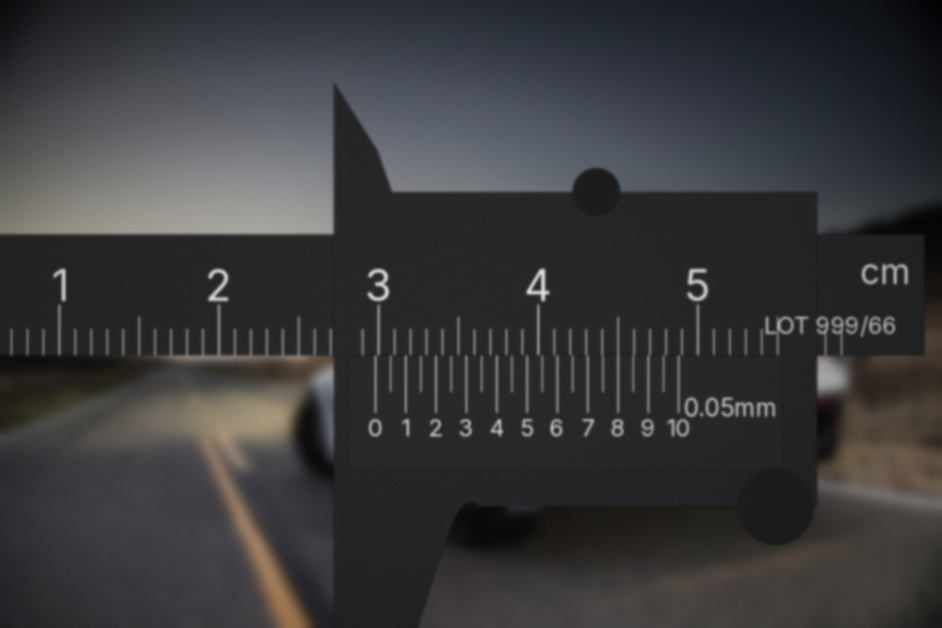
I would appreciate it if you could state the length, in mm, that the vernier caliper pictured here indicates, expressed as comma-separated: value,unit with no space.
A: 29.8,mm
